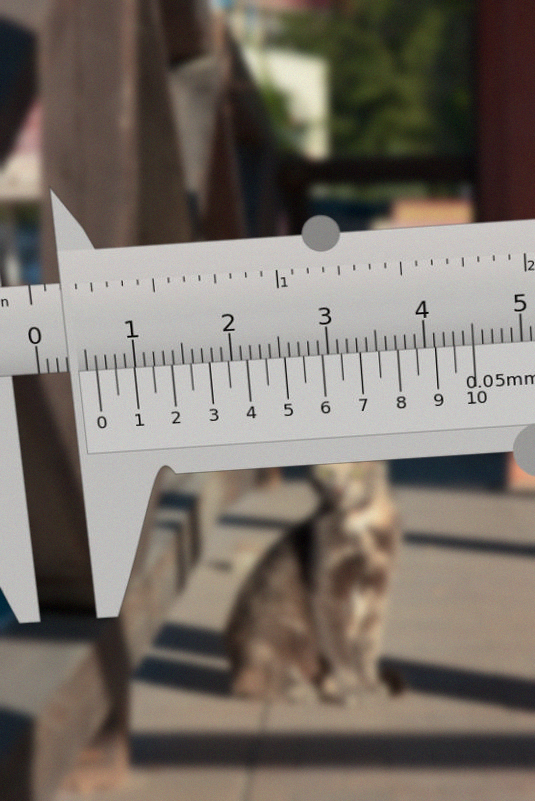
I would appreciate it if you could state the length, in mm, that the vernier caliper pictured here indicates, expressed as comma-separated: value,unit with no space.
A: 6.0,mm
